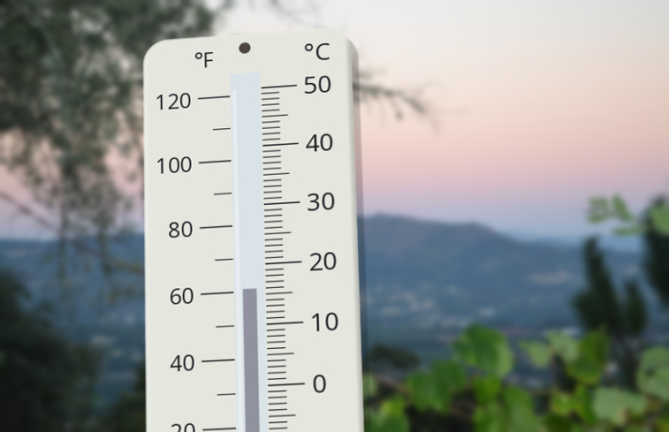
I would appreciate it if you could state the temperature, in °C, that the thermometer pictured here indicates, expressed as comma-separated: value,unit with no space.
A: 16,°C
